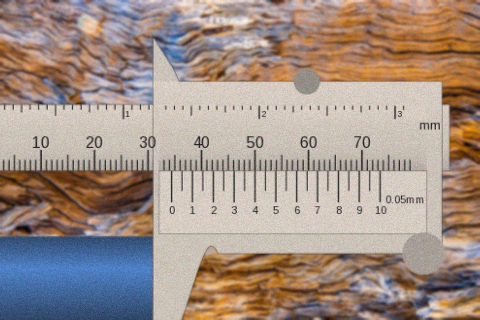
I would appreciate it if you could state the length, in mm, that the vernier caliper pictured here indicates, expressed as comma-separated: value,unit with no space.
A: 34.4,mm
